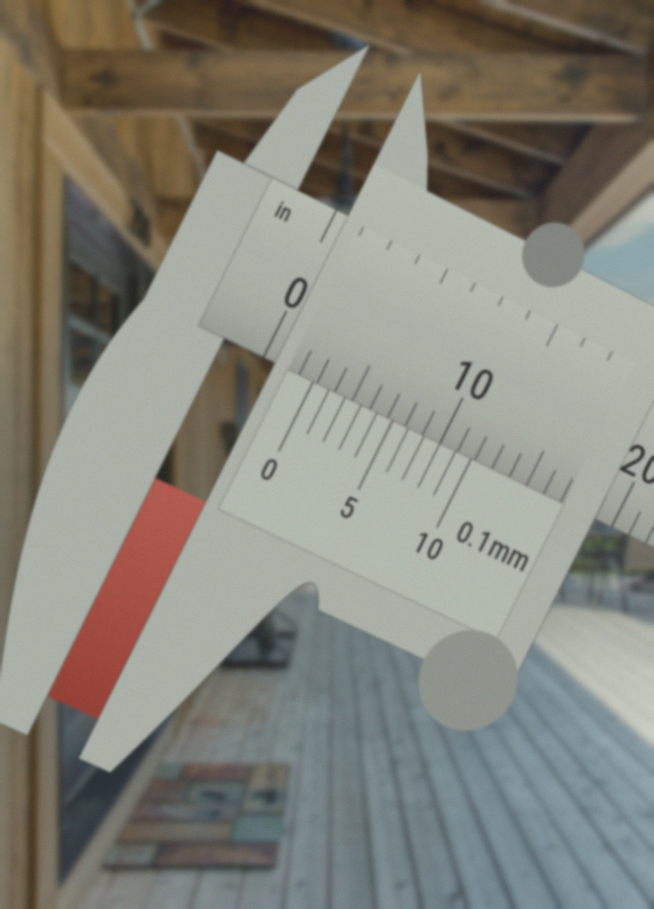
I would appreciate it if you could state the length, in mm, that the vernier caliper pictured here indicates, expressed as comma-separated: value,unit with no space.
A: 2.8,mm
